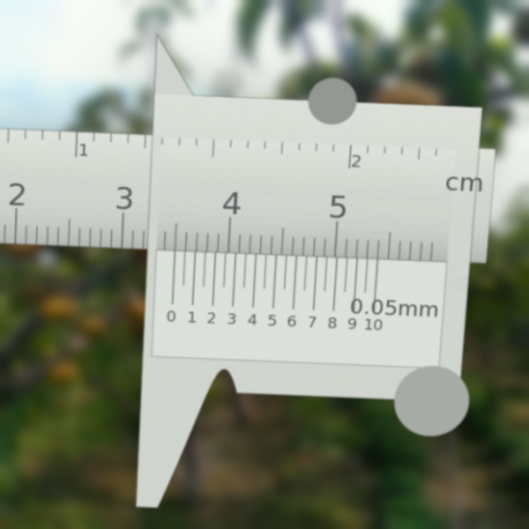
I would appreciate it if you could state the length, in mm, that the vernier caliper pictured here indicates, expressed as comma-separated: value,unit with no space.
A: 35.0,mm
